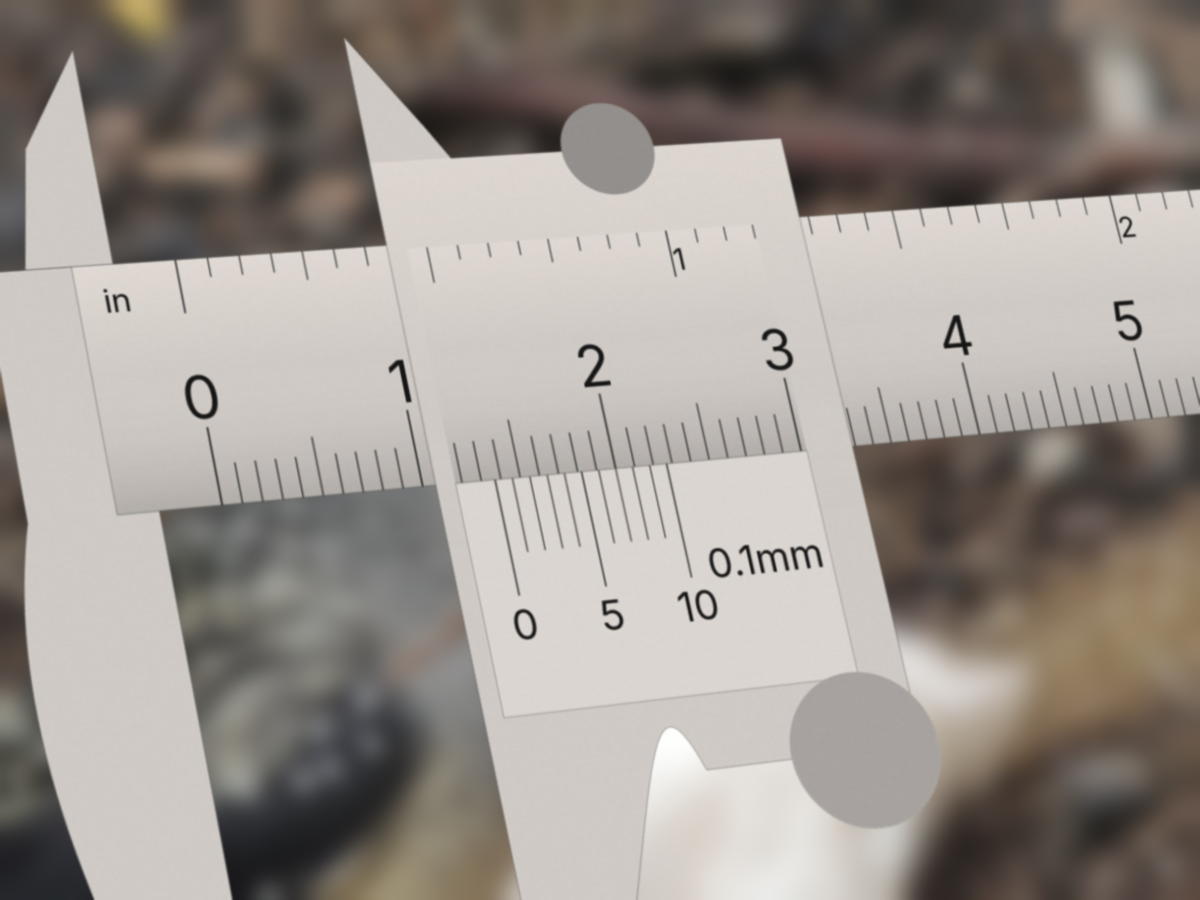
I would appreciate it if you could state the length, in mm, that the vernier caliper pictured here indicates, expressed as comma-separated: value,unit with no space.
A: 13.7,mm
